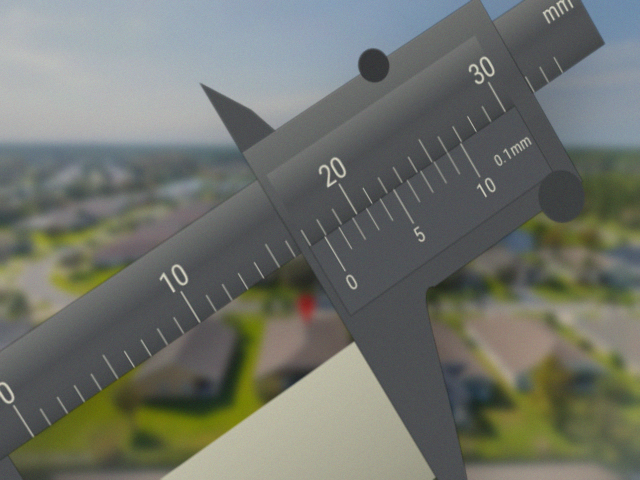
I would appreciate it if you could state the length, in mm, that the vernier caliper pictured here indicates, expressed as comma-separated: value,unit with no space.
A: 17.9,mm
